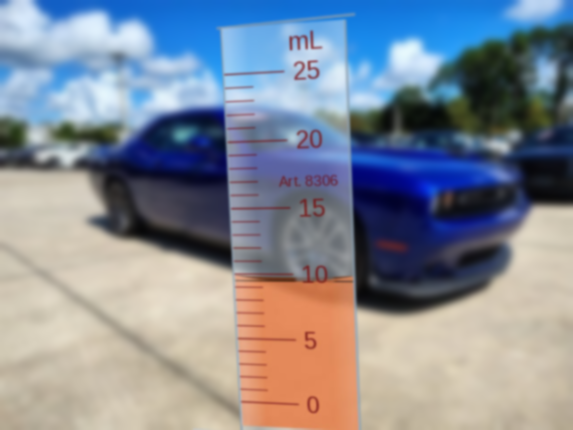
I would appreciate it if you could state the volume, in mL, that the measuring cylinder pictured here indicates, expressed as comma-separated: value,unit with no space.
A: 9.5,mL
